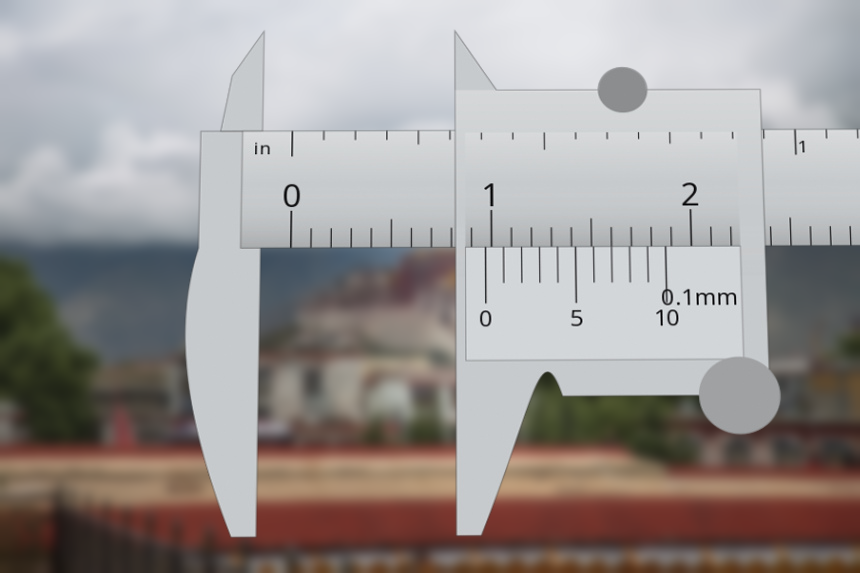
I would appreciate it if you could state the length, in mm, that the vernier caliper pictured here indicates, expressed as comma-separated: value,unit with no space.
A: 9.7,mm
